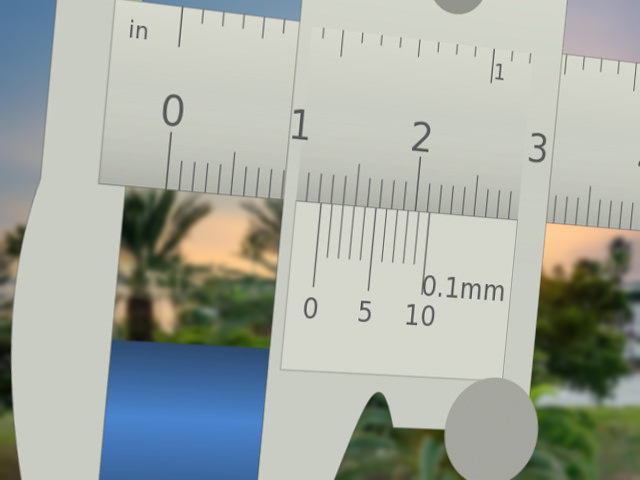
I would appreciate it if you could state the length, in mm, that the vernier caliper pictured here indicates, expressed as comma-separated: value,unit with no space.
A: 12.2,mm
